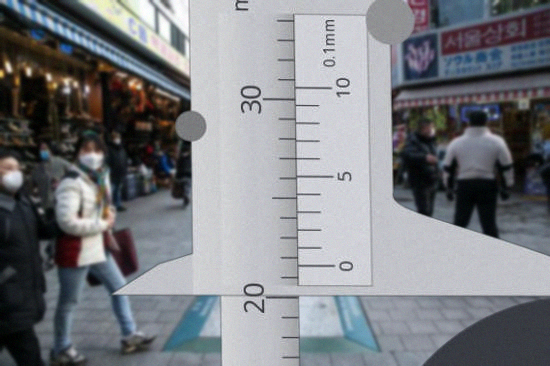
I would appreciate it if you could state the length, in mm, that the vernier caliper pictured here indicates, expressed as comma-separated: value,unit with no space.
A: 21.6,mm
